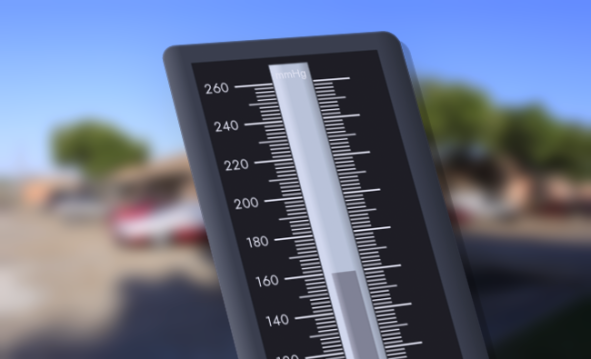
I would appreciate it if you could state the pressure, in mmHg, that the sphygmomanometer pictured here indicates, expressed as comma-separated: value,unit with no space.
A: 160,mmHg
